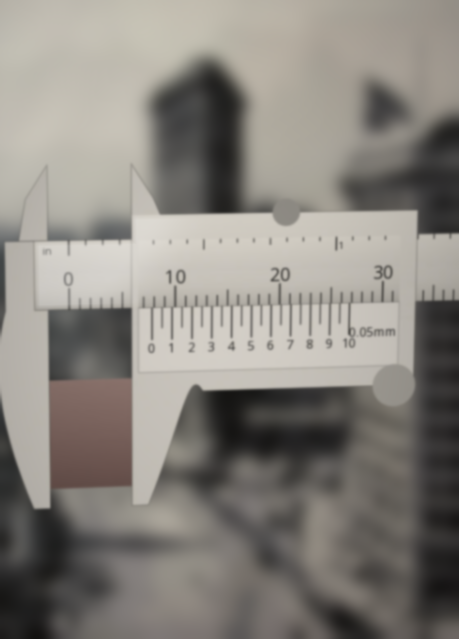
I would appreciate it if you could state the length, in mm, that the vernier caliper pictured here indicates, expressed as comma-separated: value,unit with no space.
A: 7.8,mm
